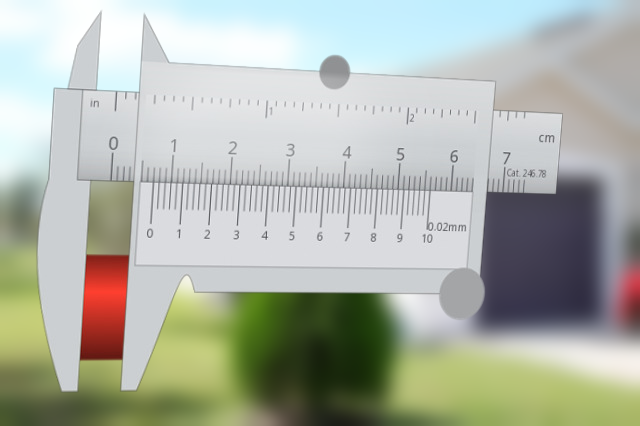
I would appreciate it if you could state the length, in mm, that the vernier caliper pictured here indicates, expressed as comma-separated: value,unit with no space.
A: 7.0,mm
